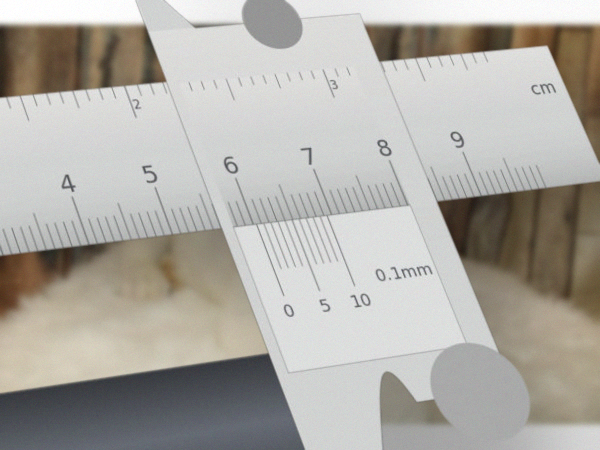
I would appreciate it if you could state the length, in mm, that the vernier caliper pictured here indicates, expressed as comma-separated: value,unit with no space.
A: 60.4,mm
